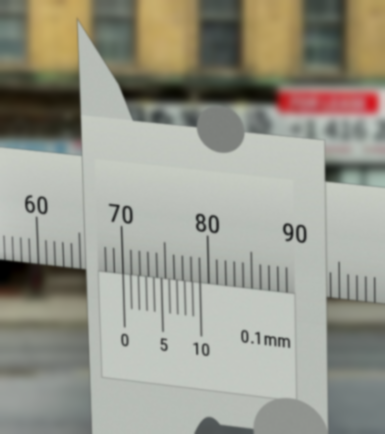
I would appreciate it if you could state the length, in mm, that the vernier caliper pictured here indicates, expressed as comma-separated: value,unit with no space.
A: 70.0,mm
